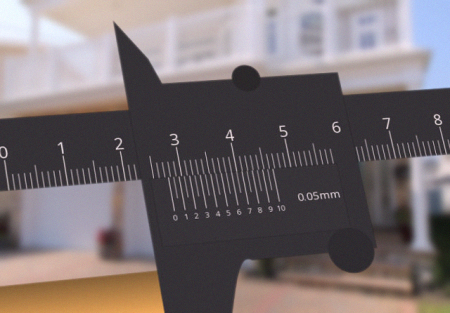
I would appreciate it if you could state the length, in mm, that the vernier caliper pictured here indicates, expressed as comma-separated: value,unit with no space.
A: 27.6,mm
